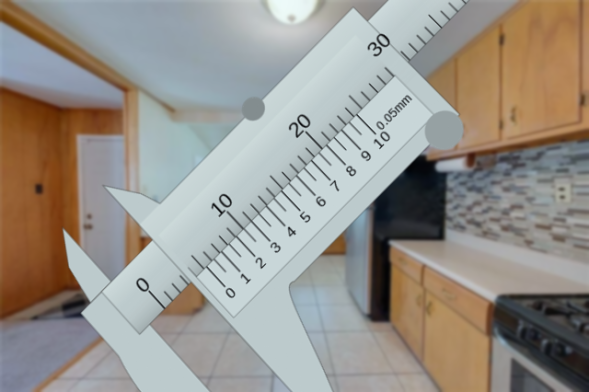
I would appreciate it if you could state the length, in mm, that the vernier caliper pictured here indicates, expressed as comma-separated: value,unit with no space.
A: 5.3,mm
